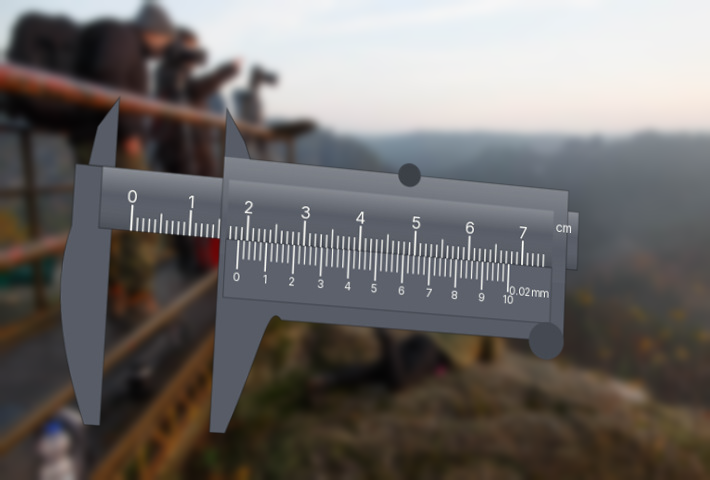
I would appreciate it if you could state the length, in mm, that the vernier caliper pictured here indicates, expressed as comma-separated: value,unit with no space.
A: 18.5,mm
